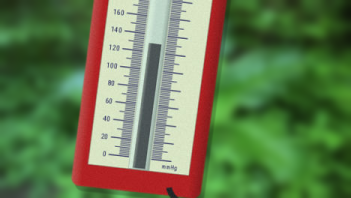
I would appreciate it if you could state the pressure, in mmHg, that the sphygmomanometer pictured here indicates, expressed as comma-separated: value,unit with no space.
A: 130,mmHg
